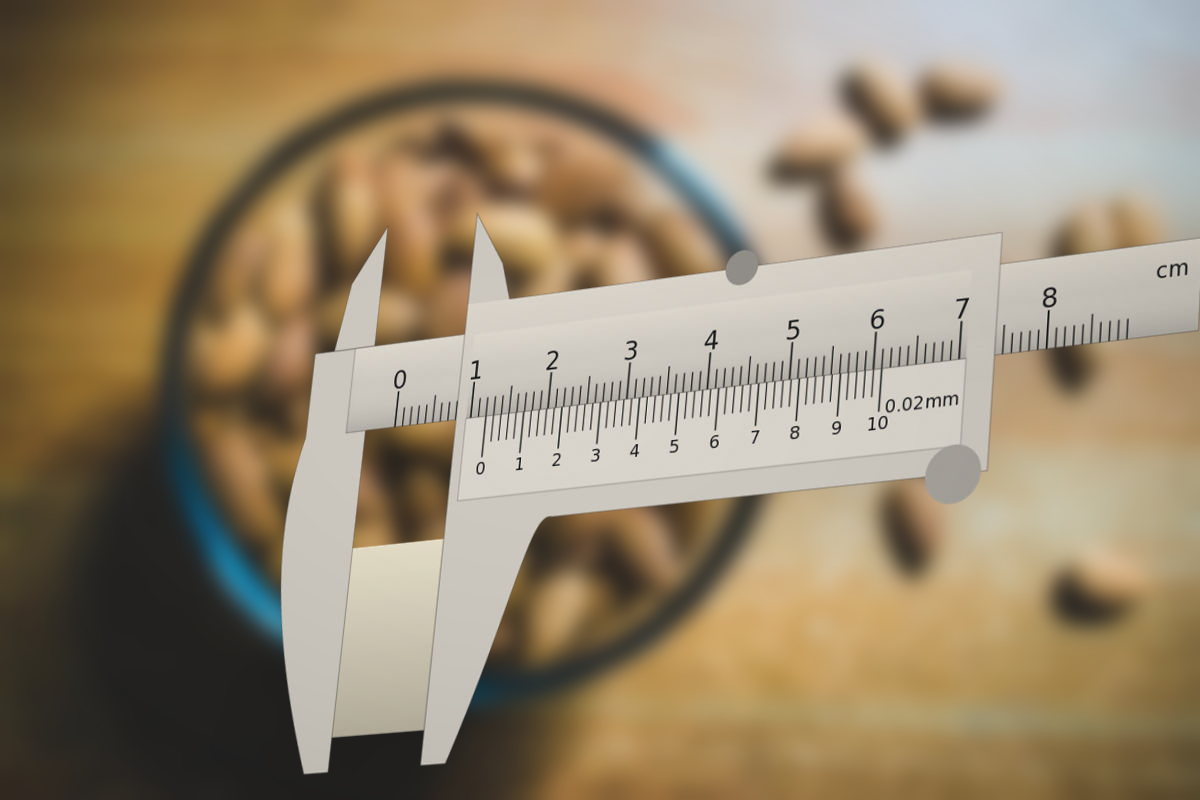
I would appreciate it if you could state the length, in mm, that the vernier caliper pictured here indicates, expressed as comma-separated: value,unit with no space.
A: 12.0,mm
